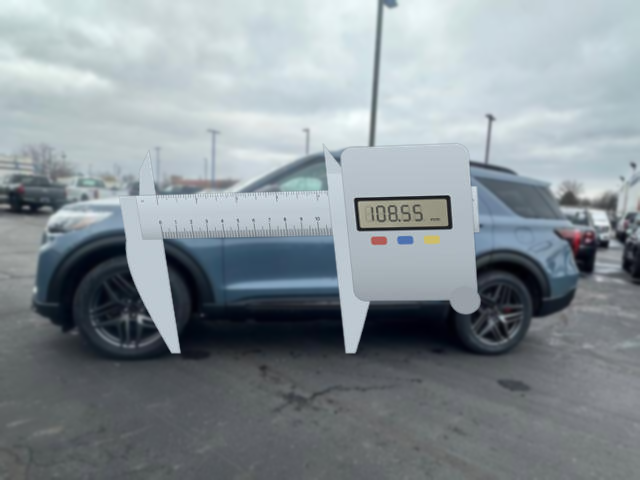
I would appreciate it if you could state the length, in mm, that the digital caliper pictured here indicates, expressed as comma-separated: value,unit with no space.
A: 108.55,mm
